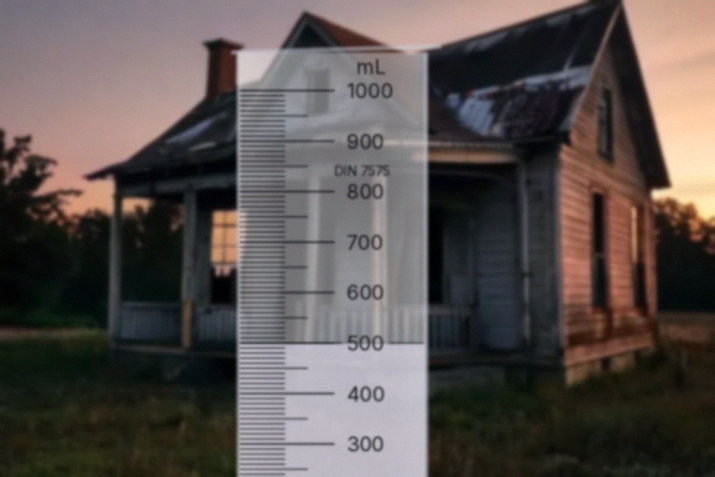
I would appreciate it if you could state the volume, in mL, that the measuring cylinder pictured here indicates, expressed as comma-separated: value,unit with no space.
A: 500,mL
